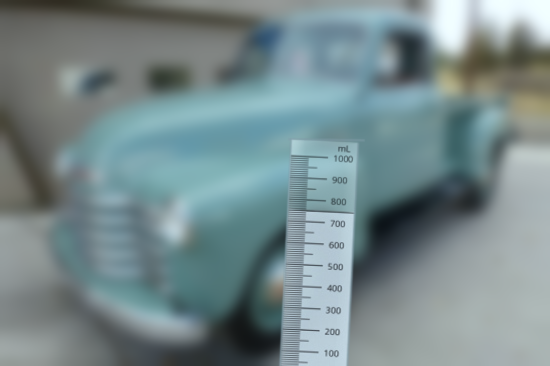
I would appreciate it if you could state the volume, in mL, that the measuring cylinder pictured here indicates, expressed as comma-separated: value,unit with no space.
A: 750,mL
